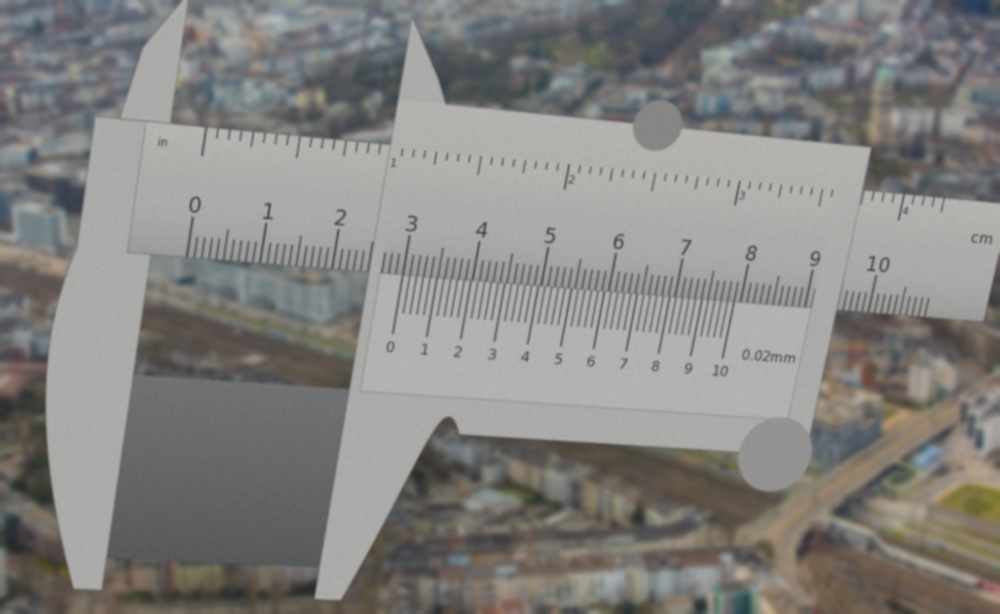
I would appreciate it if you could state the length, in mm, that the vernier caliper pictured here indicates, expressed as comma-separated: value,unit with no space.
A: 30.0,mm
